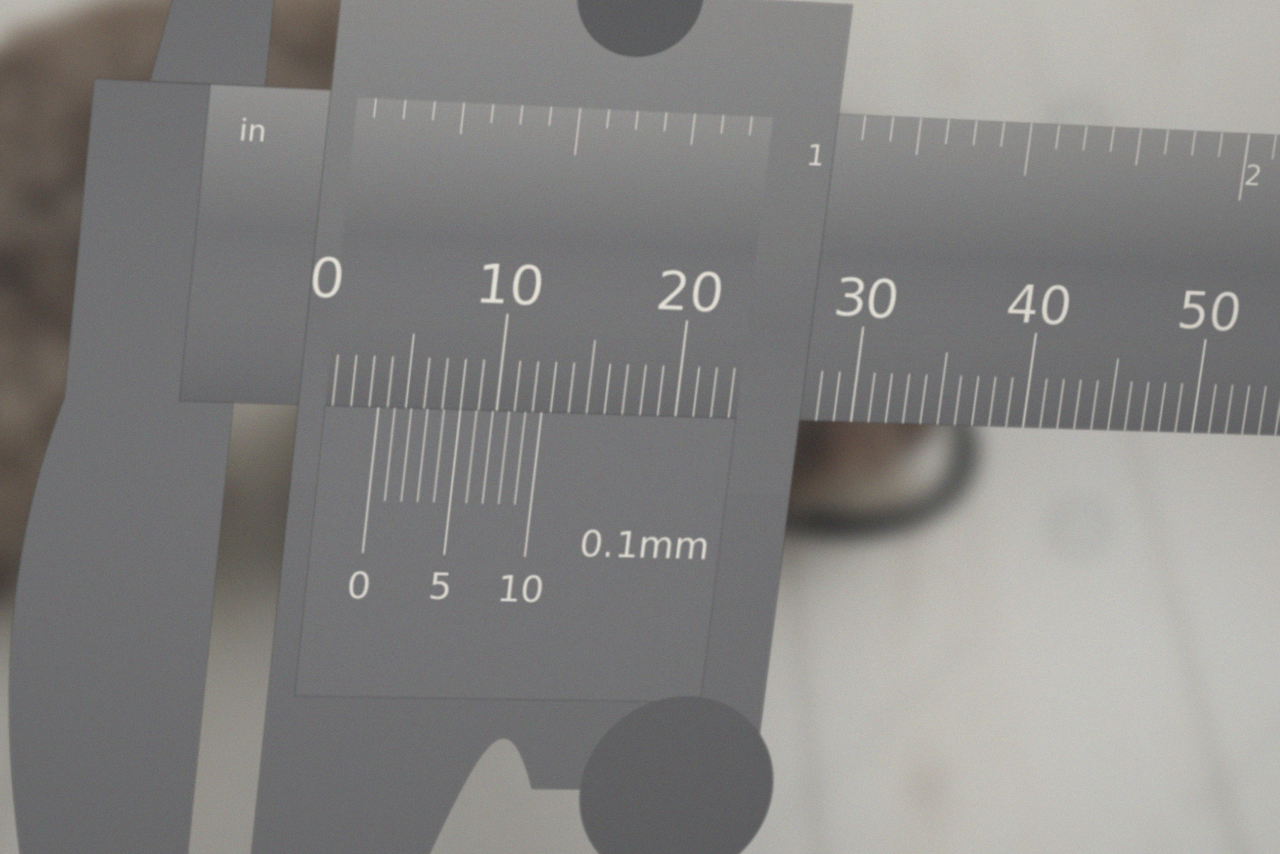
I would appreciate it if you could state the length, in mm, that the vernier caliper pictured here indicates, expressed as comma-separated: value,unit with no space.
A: 3.5,mm
